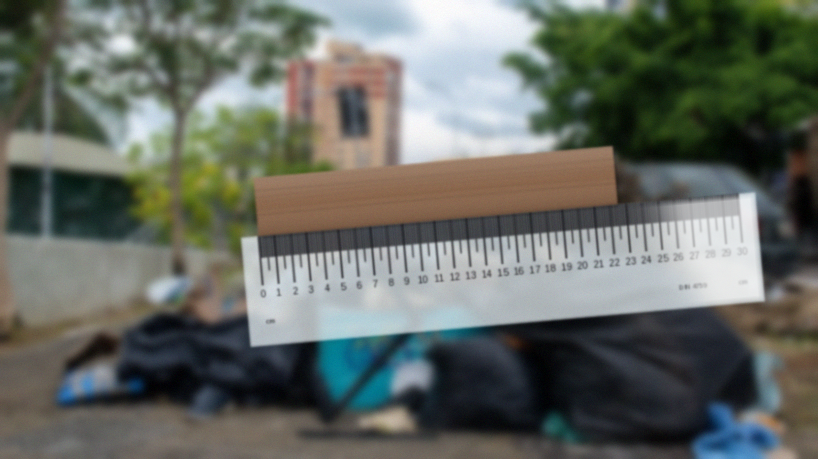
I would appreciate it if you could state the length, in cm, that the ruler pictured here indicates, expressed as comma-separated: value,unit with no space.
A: 22.5,cm
